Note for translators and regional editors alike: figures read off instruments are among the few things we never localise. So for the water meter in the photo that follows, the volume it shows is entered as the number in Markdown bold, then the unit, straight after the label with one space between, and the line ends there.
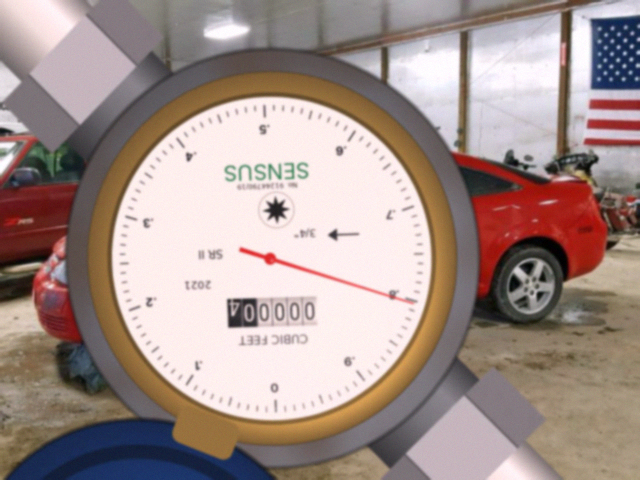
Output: **3.80** ft³
